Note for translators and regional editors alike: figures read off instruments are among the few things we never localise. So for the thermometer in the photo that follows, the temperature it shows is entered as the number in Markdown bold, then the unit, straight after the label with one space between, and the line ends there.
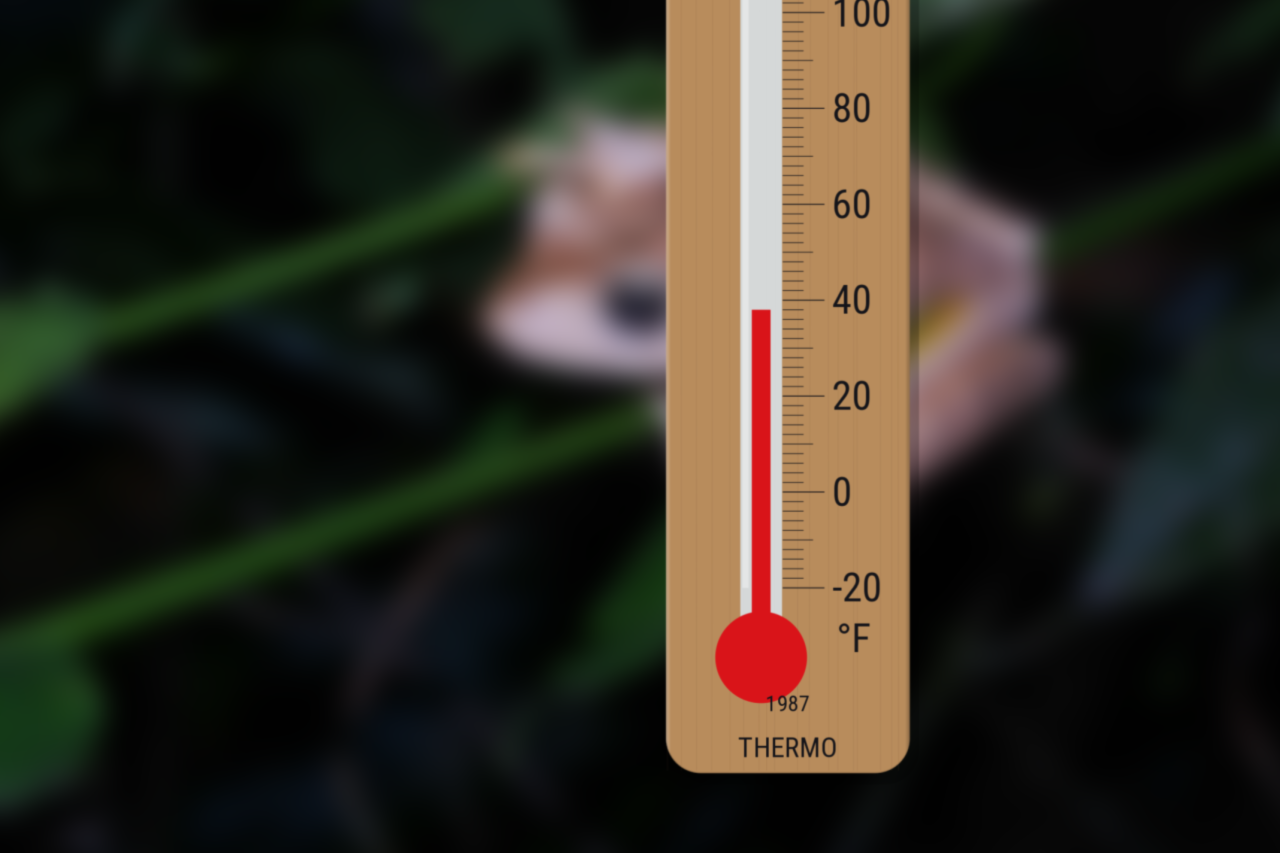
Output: **38** °F
